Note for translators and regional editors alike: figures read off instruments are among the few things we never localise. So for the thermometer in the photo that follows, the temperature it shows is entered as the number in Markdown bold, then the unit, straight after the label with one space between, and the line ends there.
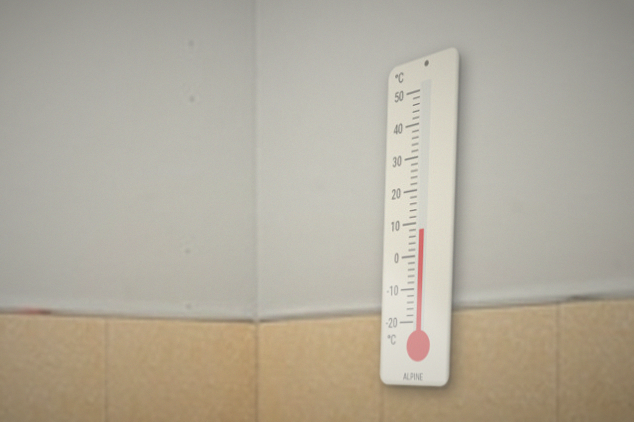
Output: **8** °C
